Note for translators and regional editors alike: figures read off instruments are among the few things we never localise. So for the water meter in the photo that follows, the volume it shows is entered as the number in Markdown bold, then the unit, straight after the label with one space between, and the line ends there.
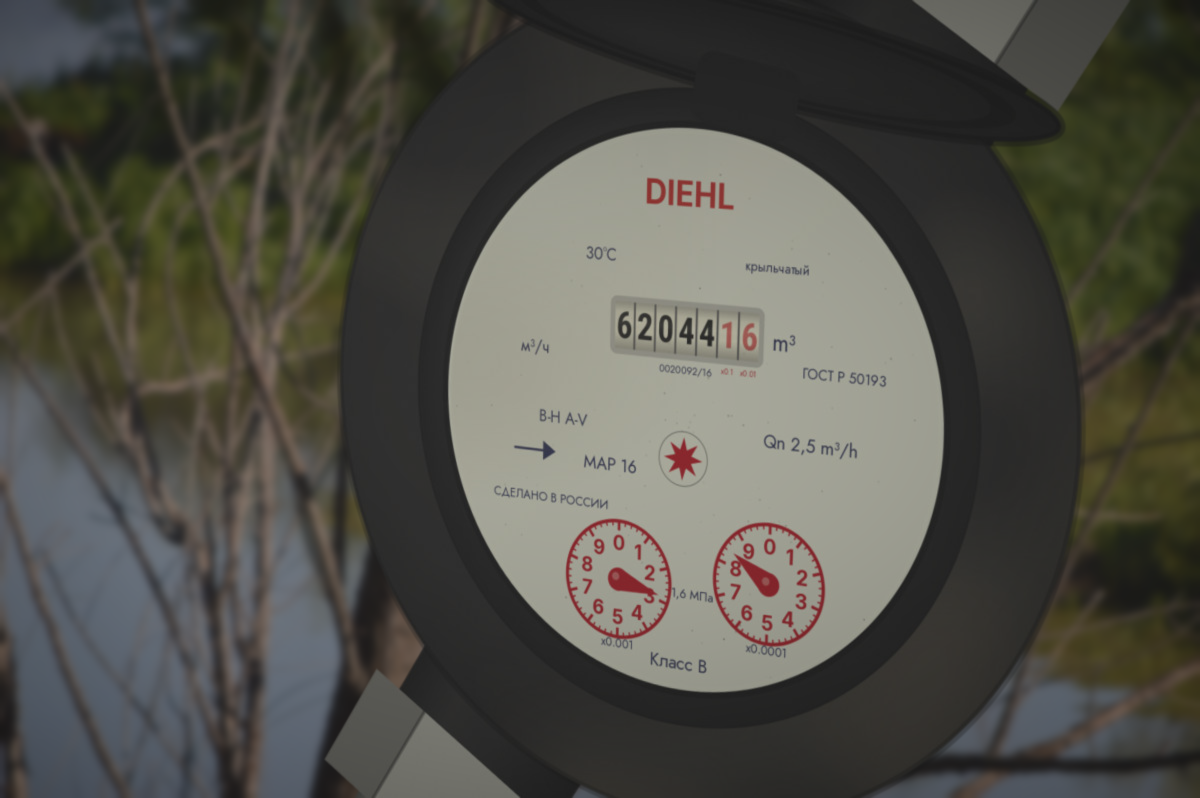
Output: **62044.1628** m³
